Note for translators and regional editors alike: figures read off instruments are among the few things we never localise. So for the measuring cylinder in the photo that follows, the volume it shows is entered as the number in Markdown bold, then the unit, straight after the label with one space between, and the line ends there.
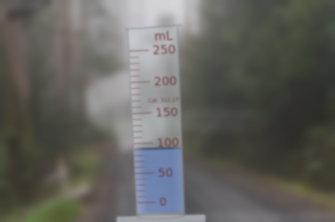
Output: **90** mL
